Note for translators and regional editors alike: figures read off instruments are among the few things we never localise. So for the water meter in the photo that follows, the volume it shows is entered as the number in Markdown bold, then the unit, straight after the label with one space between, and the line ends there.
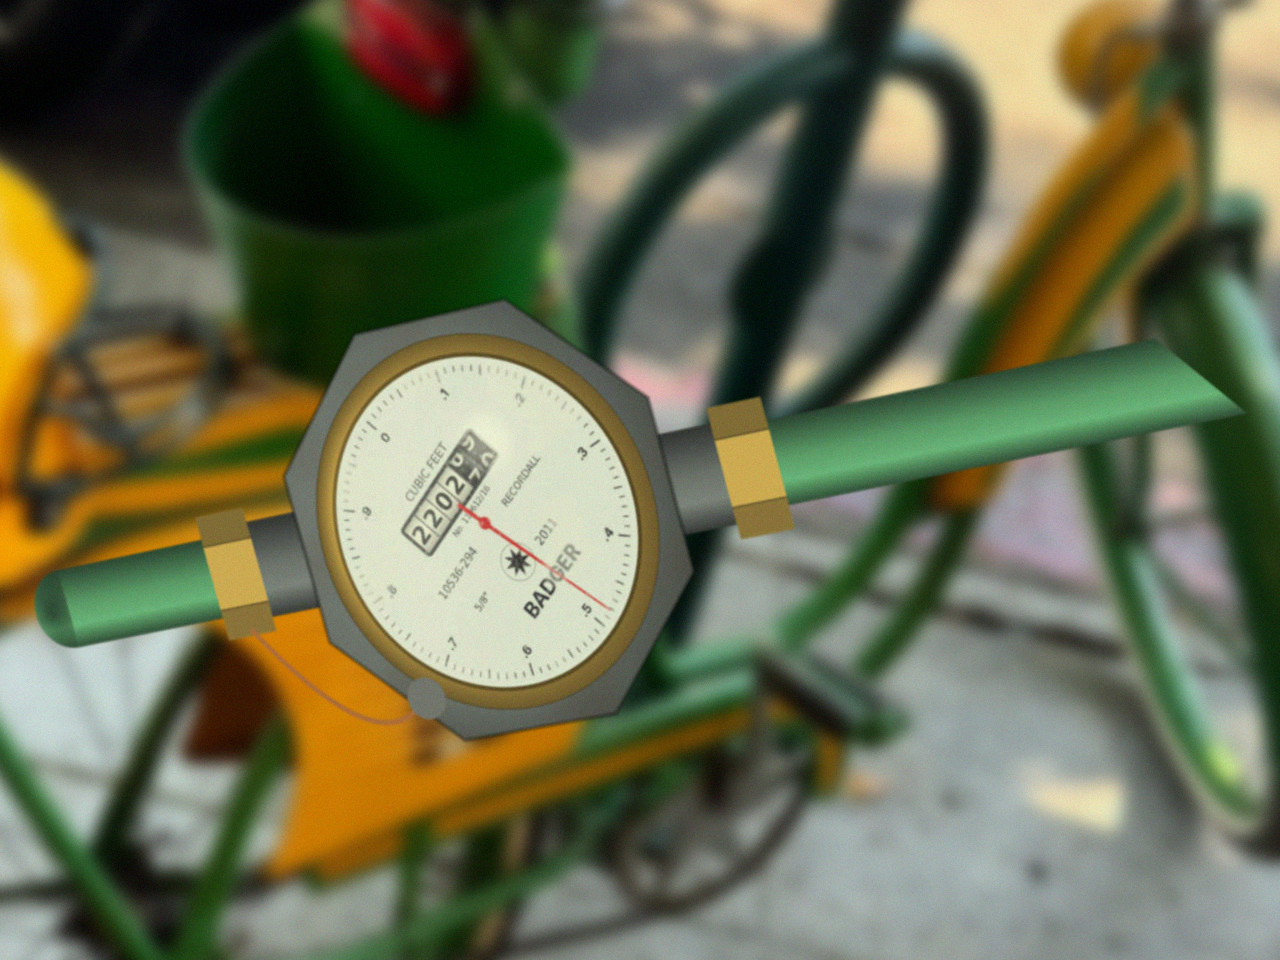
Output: **220269.48** ft³
